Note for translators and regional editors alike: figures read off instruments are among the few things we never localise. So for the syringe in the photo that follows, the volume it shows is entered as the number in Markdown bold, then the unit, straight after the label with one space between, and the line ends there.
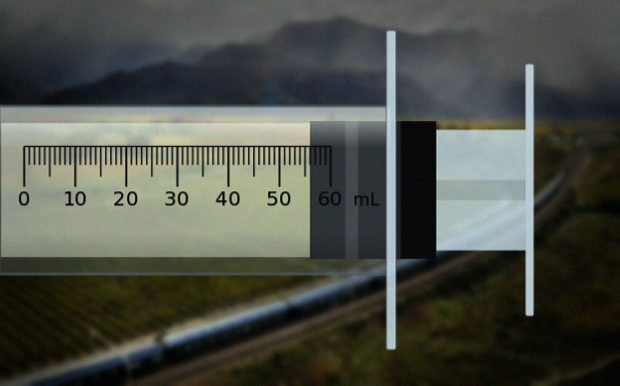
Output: **56** mL
